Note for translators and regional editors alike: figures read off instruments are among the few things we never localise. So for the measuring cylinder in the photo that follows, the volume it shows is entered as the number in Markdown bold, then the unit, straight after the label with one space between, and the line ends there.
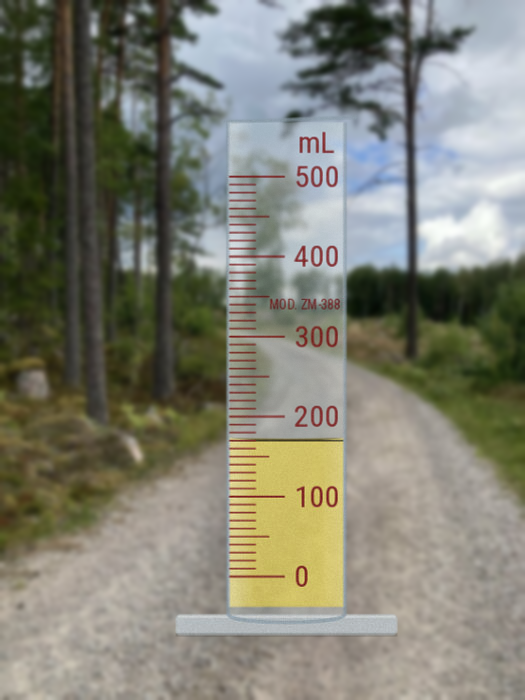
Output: **170** mL
